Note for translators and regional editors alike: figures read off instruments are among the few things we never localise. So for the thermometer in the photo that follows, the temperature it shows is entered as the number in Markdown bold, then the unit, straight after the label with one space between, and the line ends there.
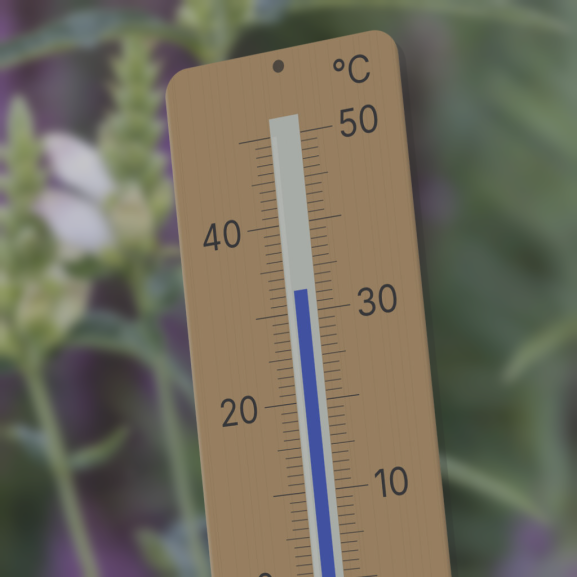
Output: **32.5** °C
